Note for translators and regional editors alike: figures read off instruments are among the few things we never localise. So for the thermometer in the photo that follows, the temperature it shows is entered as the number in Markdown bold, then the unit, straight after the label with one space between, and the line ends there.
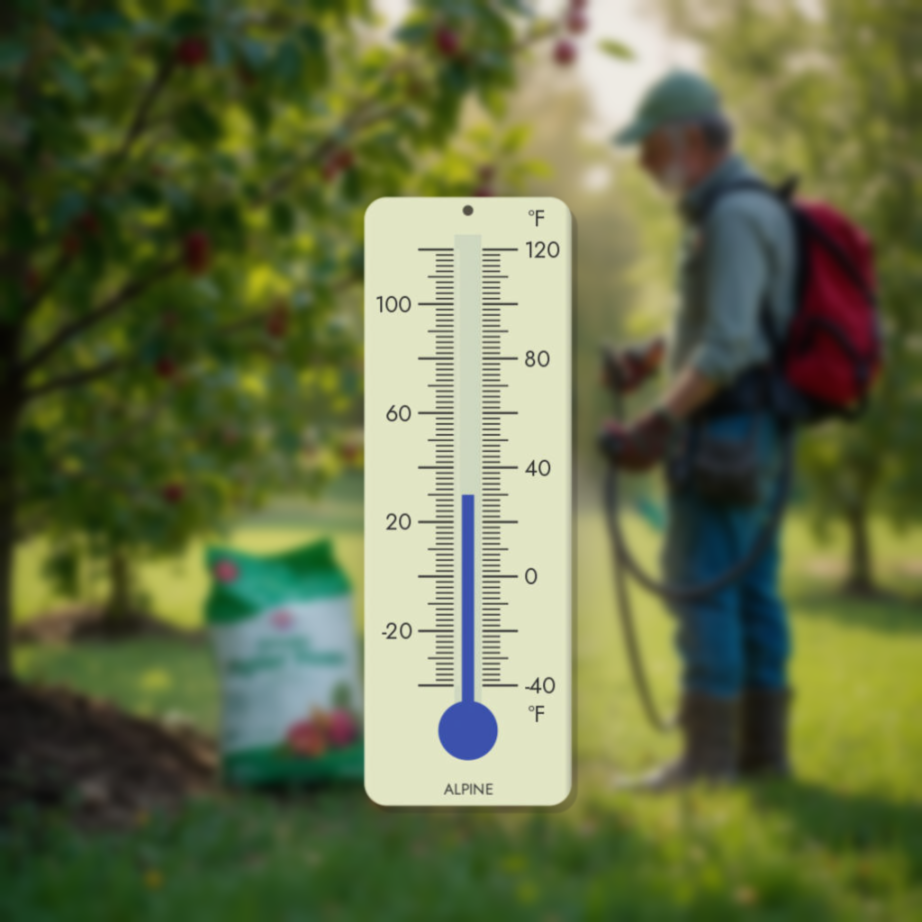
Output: **30** °F
